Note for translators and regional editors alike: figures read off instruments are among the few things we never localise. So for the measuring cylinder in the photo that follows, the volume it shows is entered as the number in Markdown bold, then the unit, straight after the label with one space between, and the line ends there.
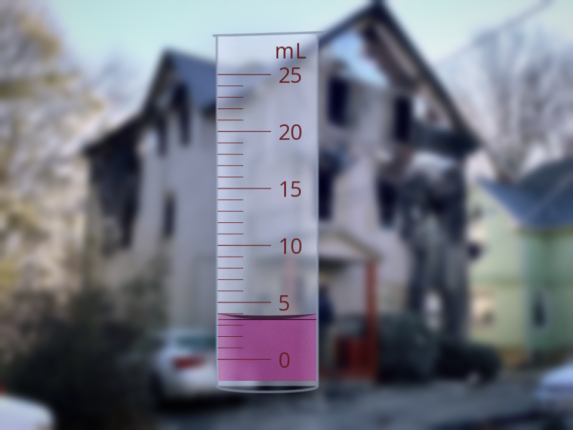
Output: **3.5** mL
